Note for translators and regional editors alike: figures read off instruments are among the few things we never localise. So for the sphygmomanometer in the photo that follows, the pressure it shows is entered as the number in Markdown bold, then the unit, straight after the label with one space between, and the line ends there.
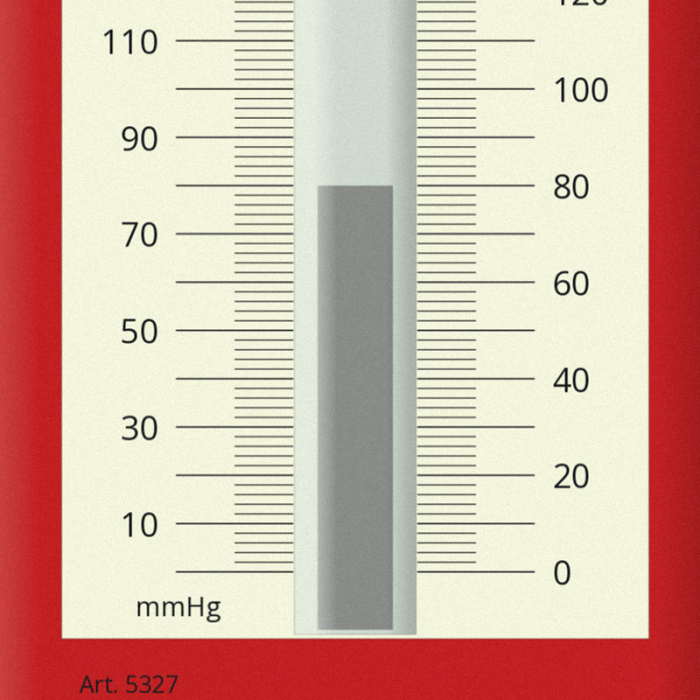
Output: **80** mmHg
